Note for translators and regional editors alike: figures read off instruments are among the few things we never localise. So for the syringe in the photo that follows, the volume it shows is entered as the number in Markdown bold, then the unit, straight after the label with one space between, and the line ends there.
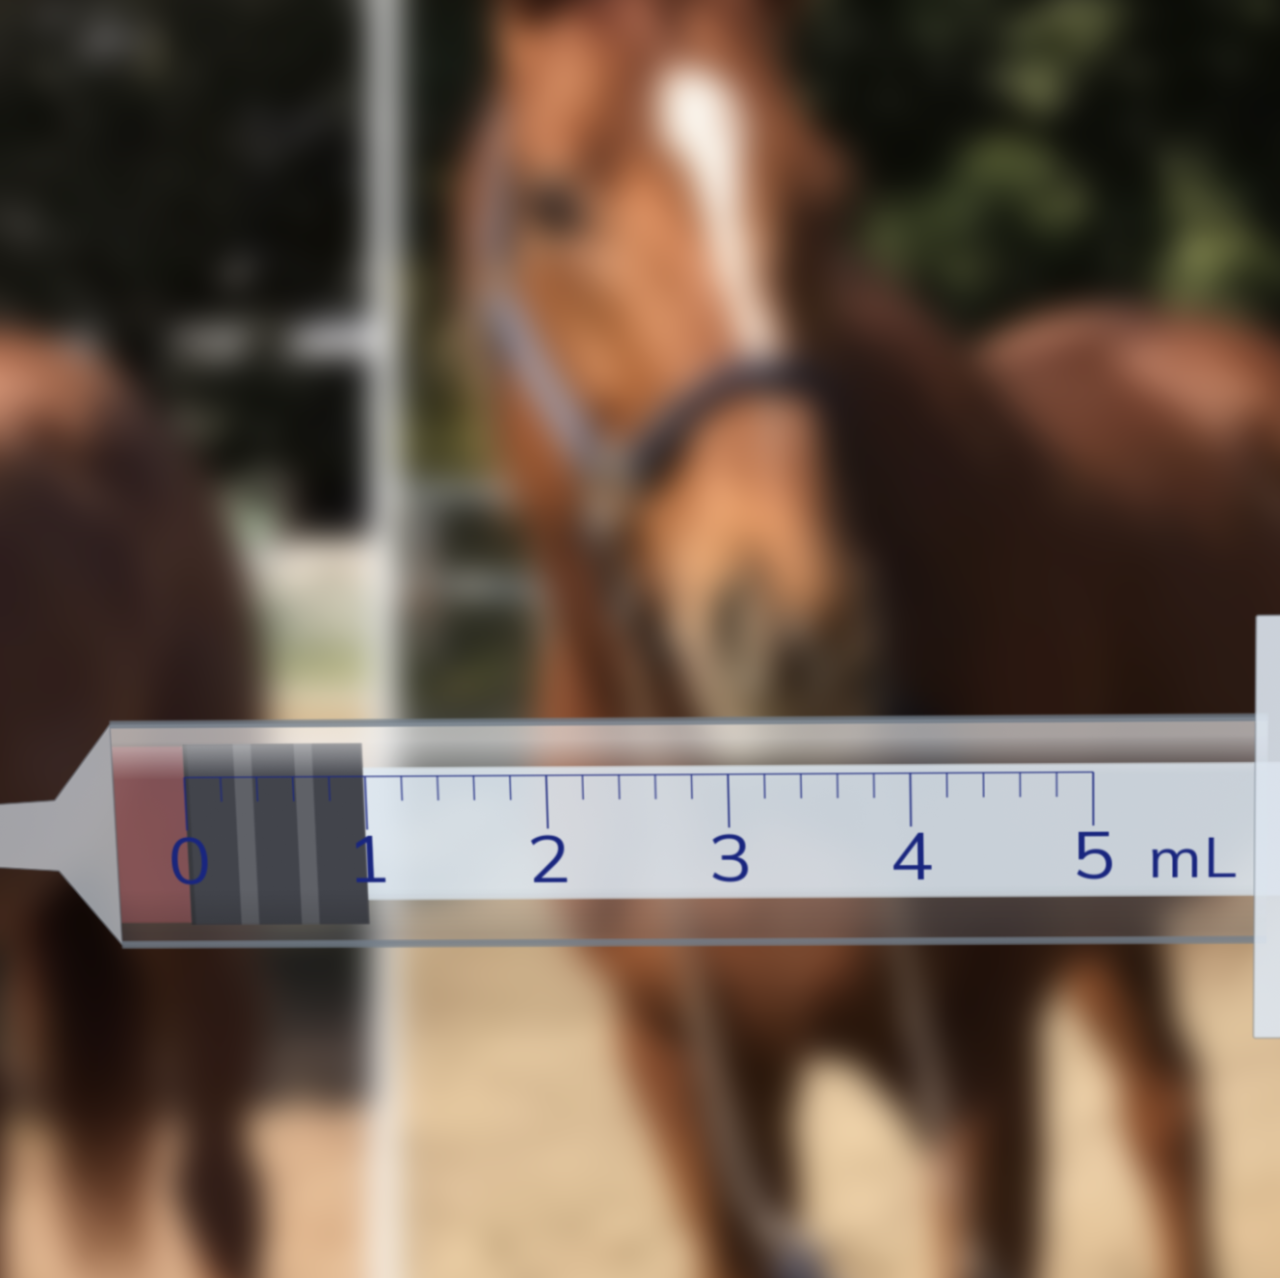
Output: **0** mL
